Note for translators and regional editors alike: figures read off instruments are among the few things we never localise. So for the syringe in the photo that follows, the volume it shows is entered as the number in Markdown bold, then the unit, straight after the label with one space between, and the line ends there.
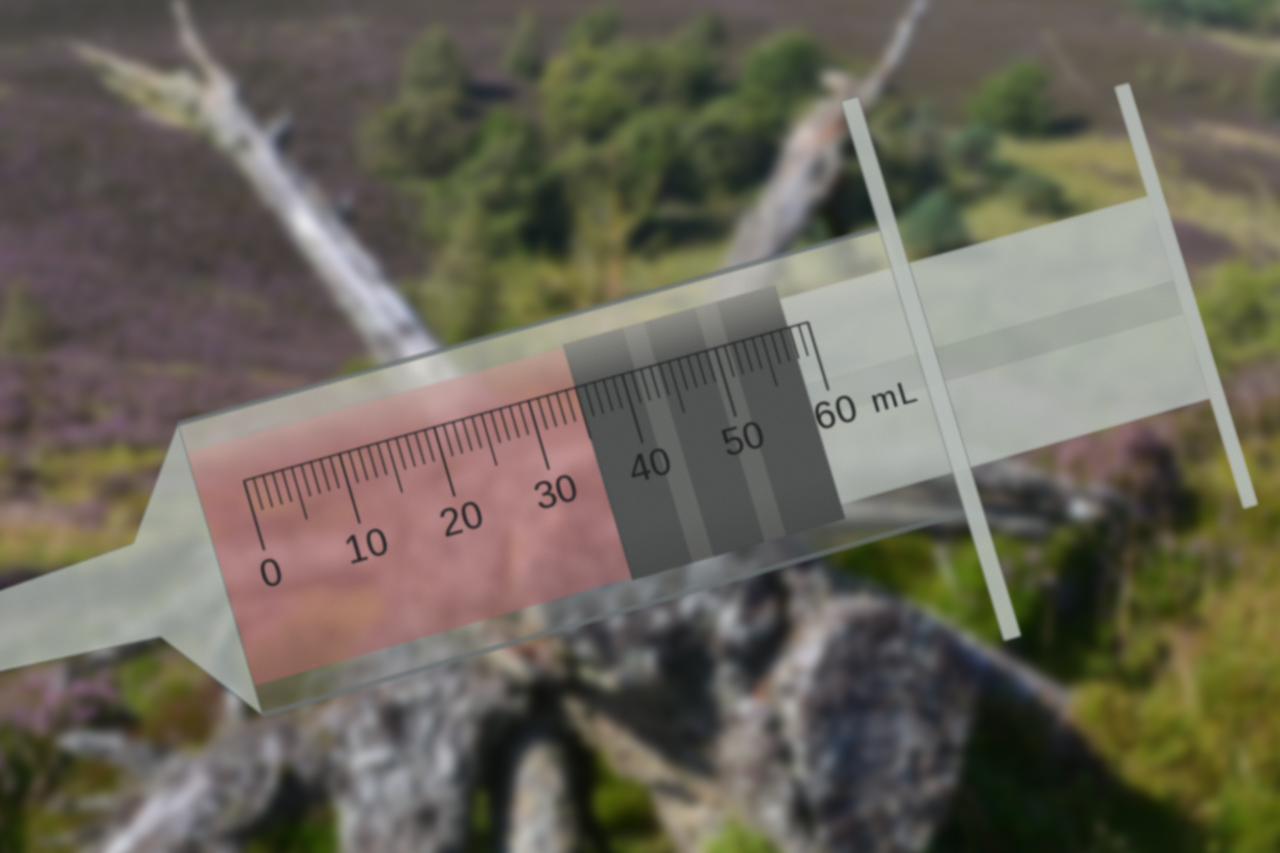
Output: **35** mL
